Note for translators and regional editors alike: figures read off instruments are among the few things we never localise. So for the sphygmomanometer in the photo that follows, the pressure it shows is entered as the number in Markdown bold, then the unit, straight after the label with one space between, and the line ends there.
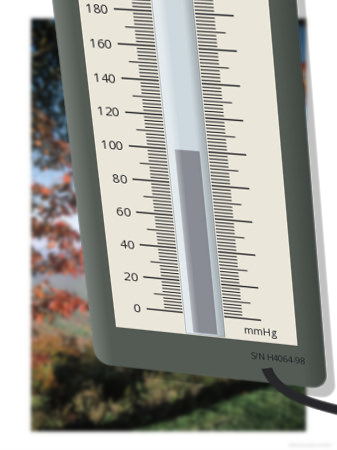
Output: **100** mmHg
